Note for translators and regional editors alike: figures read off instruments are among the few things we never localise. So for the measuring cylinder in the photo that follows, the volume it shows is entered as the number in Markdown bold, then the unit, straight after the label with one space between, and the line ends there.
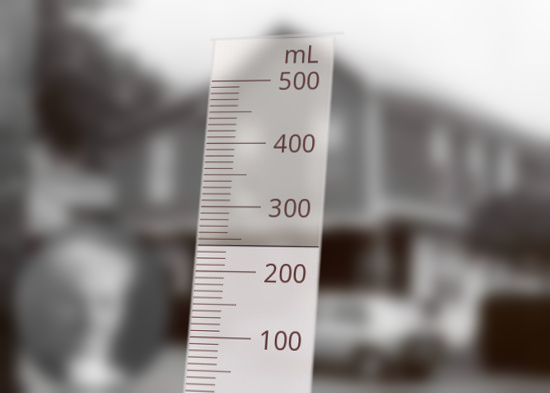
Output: **240** mL
